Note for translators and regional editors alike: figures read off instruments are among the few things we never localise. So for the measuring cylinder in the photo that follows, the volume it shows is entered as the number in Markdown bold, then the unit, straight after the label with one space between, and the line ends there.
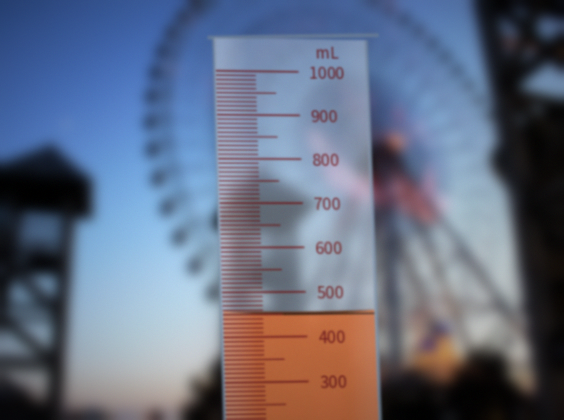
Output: **450** mL
